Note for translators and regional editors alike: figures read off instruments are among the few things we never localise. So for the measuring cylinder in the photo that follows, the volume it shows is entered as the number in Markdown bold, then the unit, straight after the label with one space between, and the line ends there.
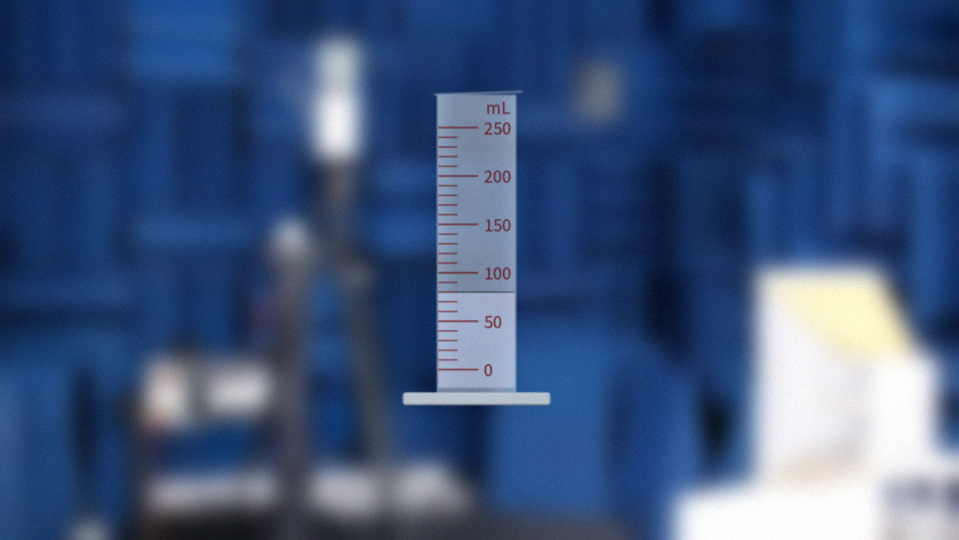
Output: **80** mL
